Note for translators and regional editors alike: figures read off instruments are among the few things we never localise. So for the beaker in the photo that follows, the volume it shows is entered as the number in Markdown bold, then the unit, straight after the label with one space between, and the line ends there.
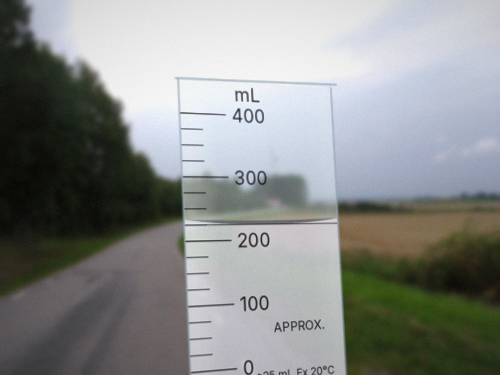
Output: **225** mL
